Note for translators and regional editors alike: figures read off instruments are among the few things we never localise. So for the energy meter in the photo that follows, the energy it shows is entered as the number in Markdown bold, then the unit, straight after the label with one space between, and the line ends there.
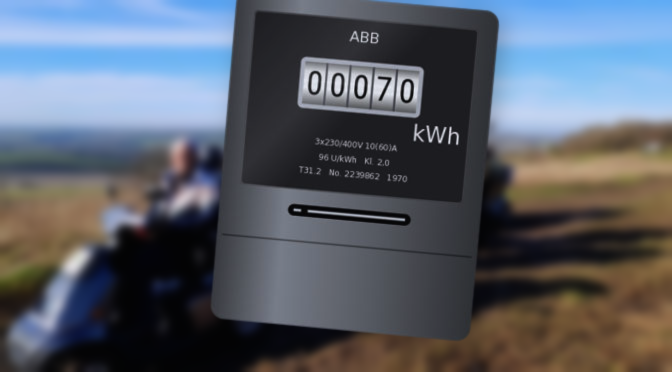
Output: **70** kWh
